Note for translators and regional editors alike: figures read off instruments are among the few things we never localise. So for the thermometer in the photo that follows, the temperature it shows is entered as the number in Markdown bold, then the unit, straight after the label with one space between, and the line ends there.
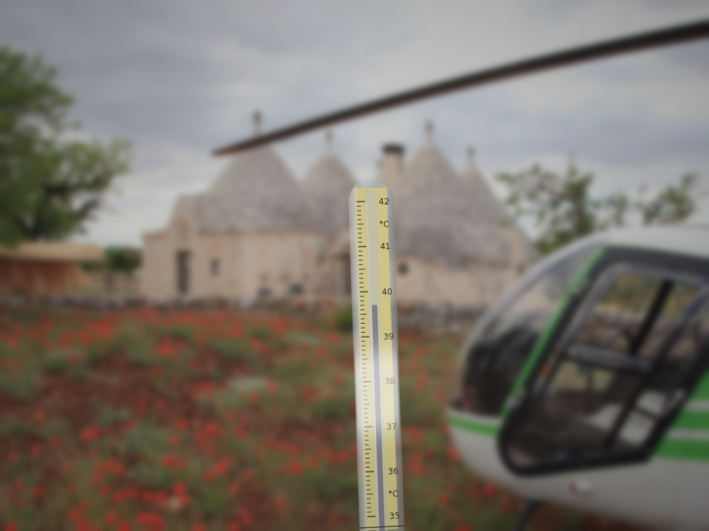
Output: **39.7** °C
